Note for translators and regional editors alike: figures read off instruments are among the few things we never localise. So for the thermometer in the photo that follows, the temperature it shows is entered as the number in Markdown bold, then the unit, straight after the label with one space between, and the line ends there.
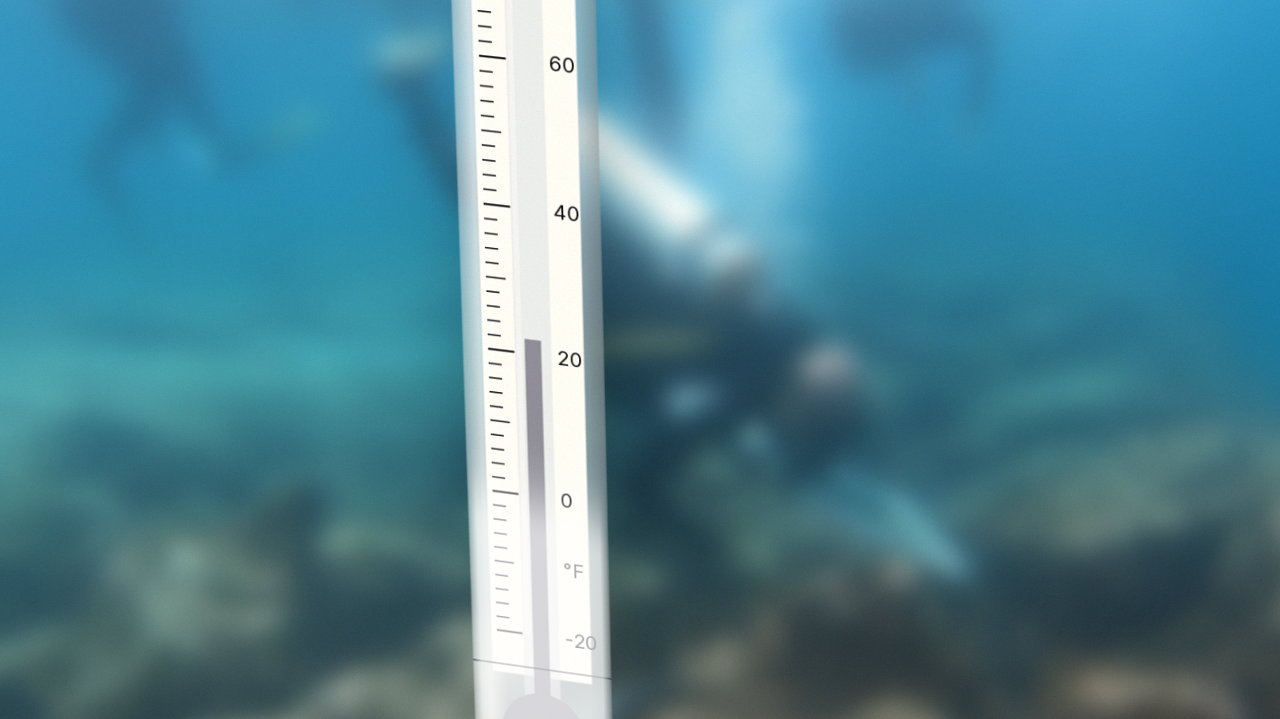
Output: **22** °F
